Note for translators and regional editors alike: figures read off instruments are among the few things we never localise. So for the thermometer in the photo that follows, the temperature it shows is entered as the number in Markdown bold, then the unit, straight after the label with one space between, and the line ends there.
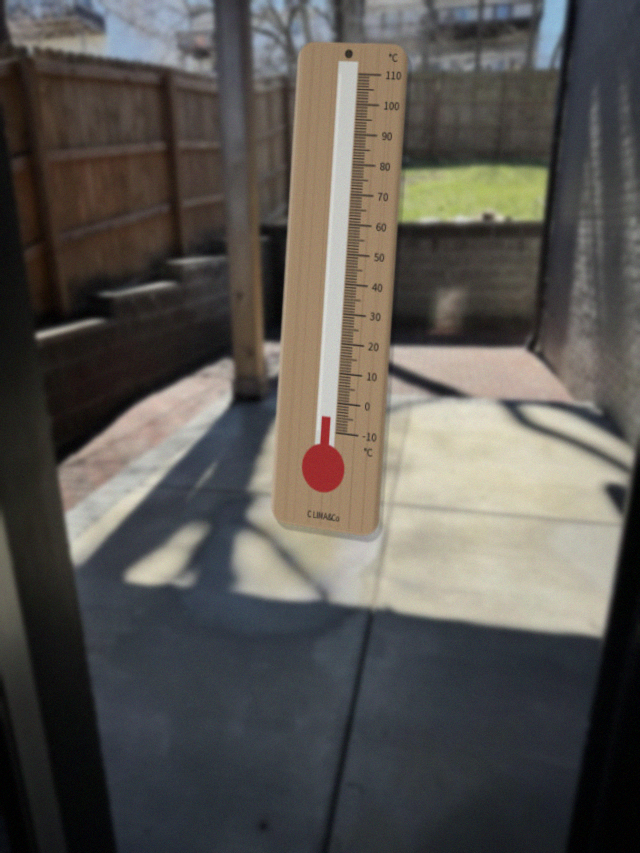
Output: **-5** °C
